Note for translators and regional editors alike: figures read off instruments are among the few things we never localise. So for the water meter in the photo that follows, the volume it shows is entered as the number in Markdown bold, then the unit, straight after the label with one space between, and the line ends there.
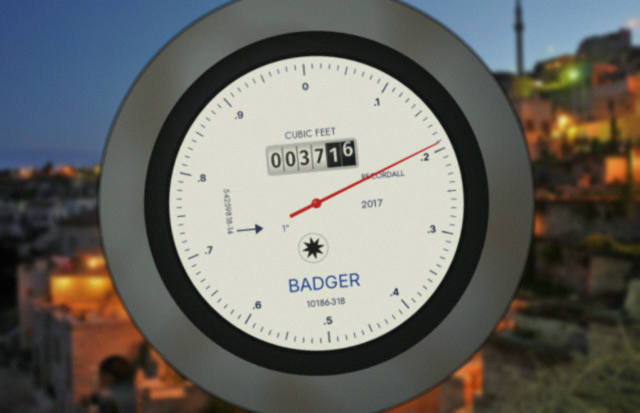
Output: **3716.19** ft³
